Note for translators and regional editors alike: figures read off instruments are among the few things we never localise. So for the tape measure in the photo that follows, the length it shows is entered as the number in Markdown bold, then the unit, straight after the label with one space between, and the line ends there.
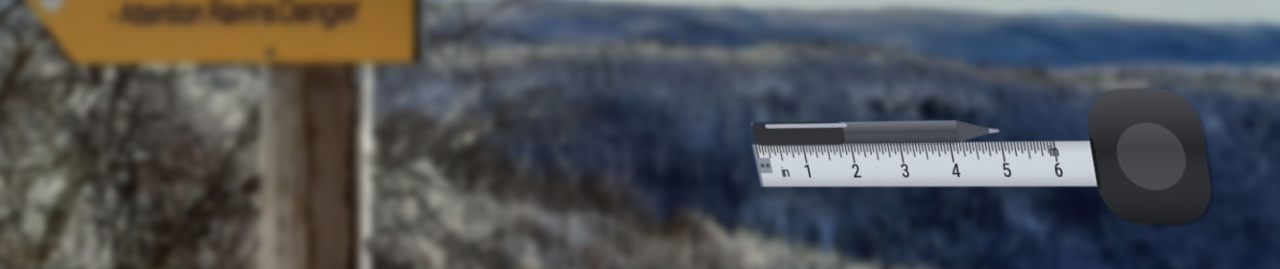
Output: **5** in
